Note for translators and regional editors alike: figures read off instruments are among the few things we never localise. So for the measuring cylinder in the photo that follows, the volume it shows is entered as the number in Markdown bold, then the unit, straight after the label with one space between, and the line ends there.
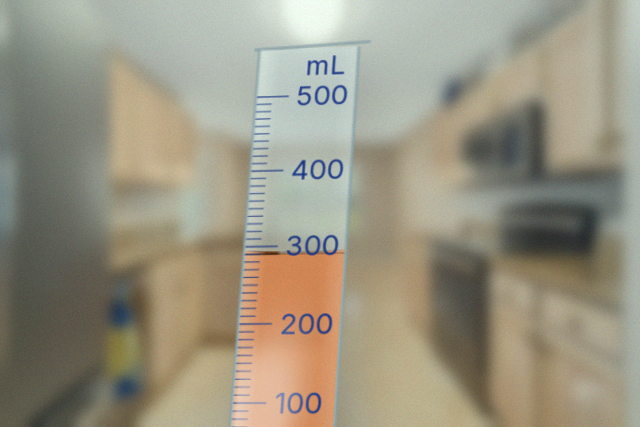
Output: **290** mL
